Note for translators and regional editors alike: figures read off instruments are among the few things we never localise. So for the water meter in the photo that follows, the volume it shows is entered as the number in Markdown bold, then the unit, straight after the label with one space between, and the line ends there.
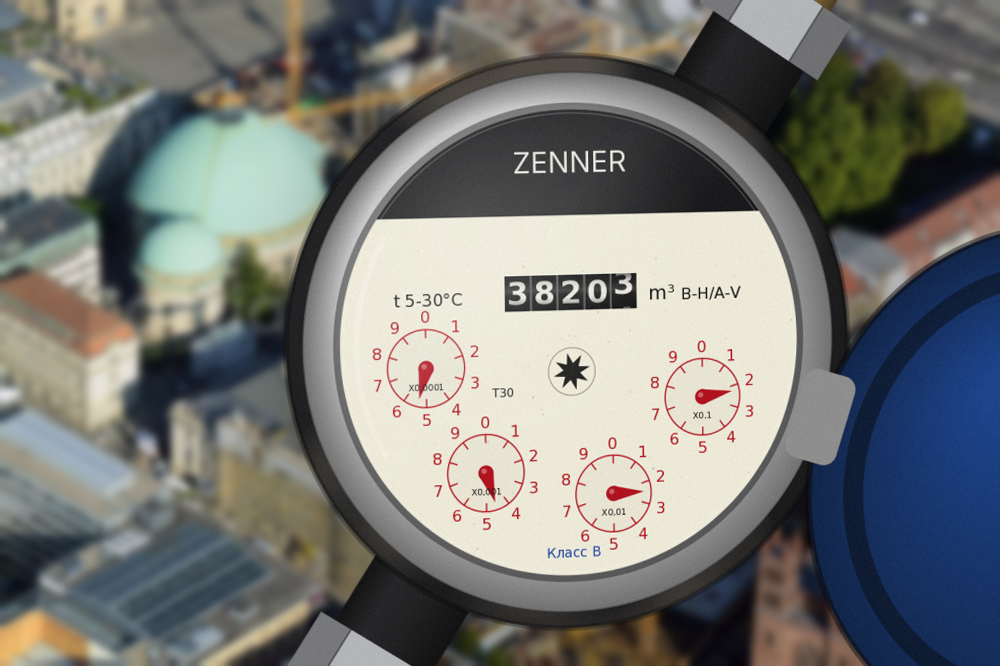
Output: **38203.2245** m³
